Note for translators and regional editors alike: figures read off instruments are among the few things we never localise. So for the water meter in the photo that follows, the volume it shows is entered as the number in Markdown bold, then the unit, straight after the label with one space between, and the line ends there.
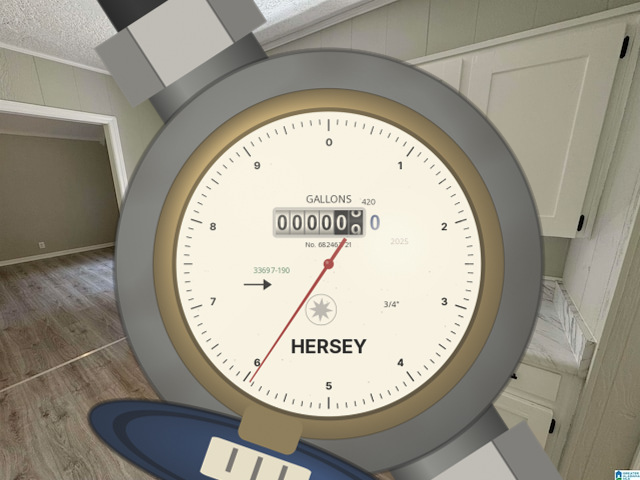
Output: **85.9** gal
